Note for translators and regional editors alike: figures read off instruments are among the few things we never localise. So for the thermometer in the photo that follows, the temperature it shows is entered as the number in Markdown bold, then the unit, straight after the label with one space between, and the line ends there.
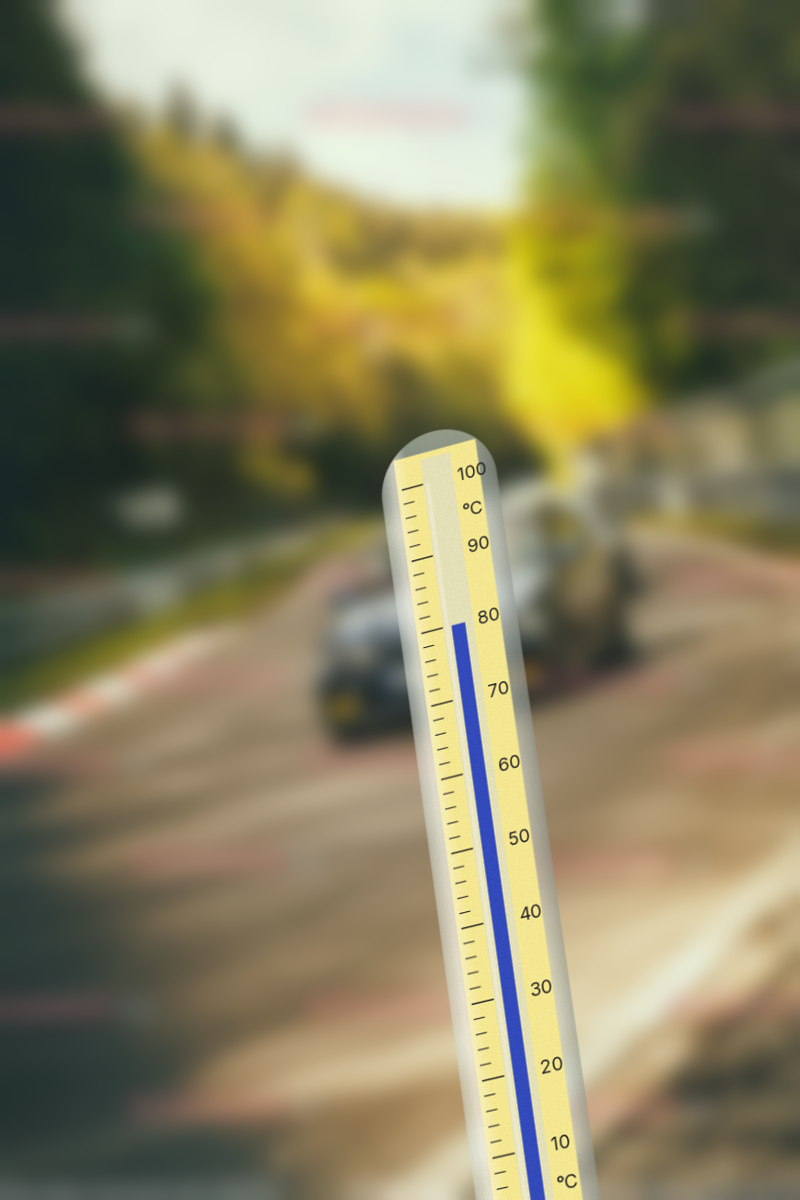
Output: **80** °C
